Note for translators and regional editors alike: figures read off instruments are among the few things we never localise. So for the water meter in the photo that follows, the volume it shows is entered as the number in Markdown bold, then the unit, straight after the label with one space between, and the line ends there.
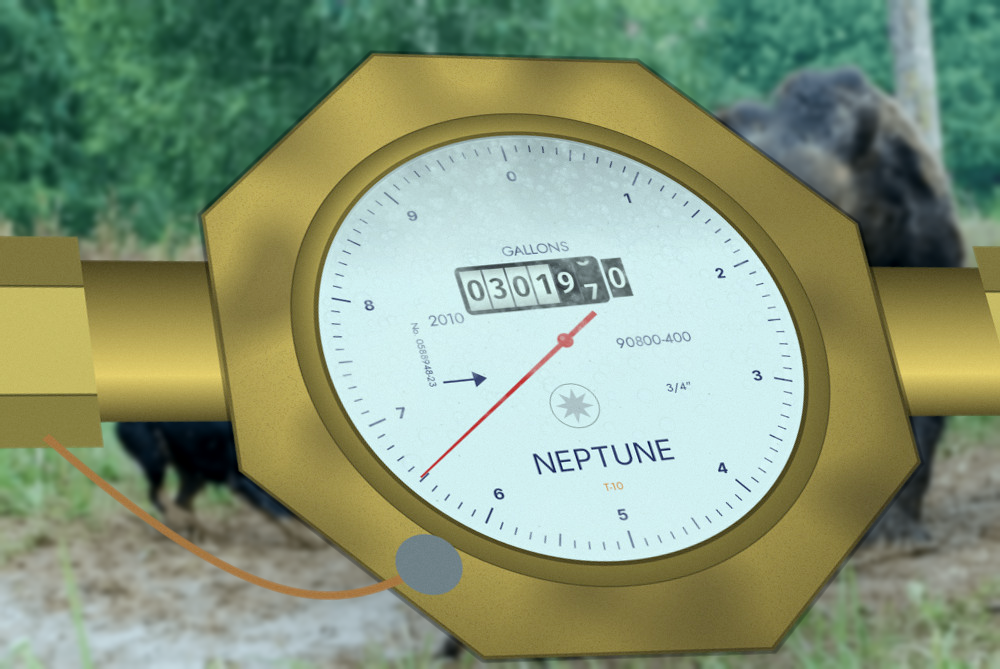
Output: **301966.5** gal
